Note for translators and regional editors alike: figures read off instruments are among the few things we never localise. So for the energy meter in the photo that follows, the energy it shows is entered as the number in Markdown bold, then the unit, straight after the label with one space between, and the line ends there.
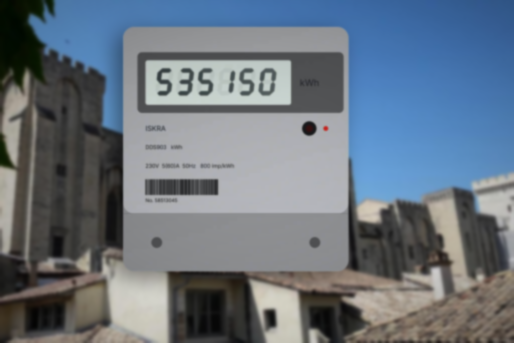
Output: **535150** kWh
